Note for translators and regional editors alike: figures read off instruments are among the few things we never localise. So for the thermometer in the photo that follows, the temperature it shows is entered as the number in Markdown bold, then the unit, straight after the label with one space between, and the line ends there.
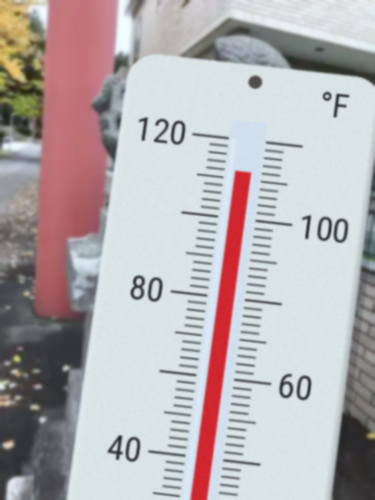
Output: **112** °F
